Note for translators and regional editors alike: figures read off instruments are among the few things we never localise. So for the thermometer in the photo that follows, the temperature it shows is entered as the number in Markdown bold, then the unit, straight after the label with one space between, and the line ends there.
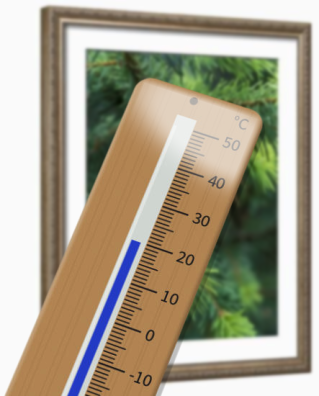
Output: **20** °C
